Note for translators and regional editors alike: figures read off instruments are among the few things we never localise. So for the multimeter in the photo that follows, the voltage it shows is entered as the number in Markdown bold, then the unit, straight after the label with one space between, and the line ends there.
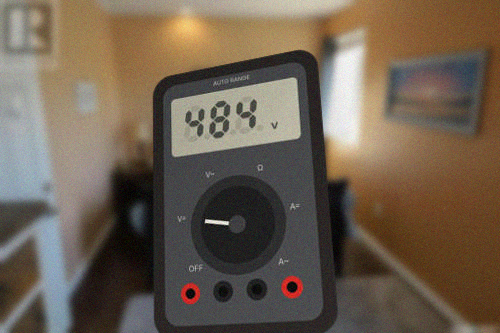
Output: **484** V
